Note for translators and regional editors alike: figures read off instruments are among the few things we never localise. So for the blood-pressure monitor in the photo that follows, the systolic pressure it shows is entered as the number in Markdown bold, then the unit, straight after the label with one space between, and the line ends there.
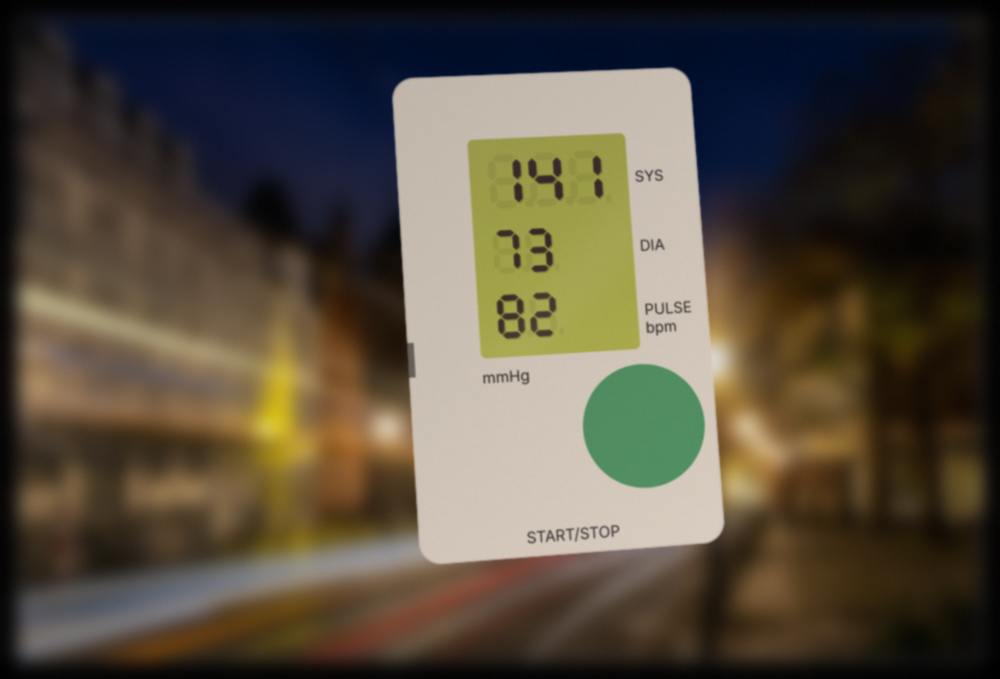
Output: **141** mmHg
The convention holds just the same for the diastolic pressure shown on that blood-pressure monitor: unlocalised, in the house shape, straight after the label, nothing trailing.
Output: **73** mmHg
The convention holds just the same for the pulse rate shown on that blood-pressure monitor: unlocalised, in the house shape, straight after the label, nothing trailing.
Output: **82** bpm
